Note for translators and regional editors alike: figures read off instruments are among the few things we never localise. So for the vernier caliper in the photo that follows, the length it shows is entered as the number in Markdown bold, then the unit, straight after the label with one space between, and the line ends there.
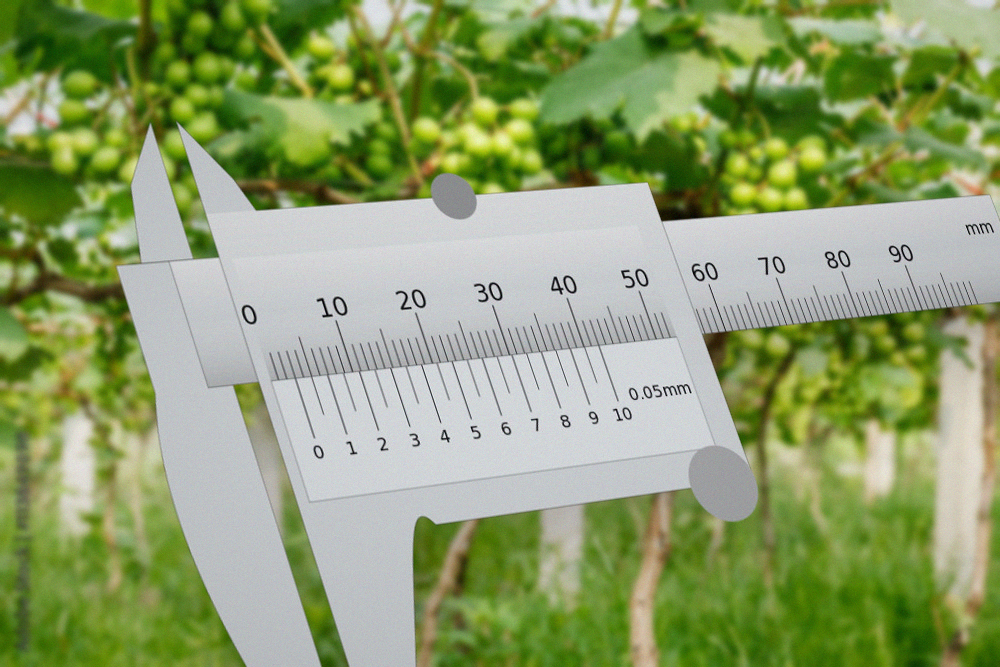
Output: **3.0** mm
